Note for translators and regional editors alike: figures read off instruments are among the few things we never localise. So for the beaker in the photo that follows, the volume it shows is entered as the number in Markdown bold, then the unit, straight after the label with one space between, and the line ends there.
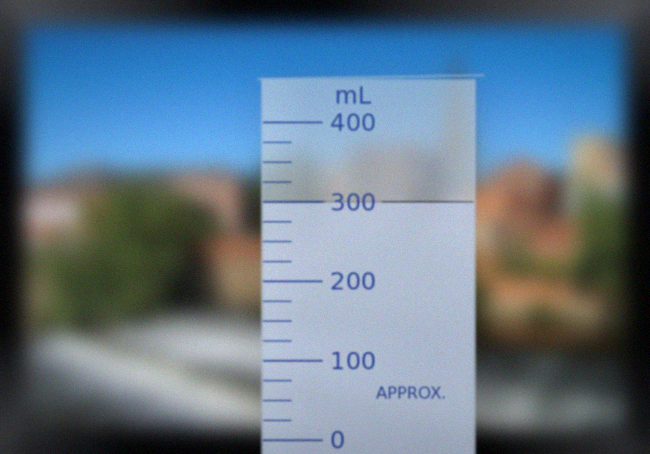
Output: **300** mL
